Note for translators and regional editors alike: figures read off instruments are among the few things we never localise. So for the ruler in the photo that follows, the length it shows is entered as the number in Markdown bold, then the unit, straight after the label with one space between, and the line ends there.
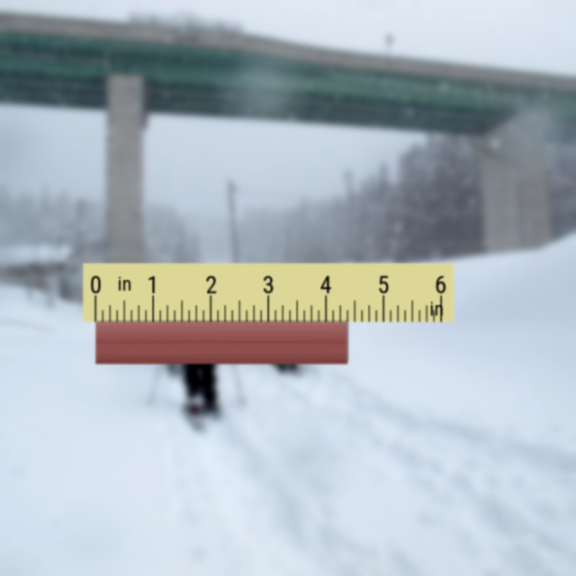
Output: **4.375** in
